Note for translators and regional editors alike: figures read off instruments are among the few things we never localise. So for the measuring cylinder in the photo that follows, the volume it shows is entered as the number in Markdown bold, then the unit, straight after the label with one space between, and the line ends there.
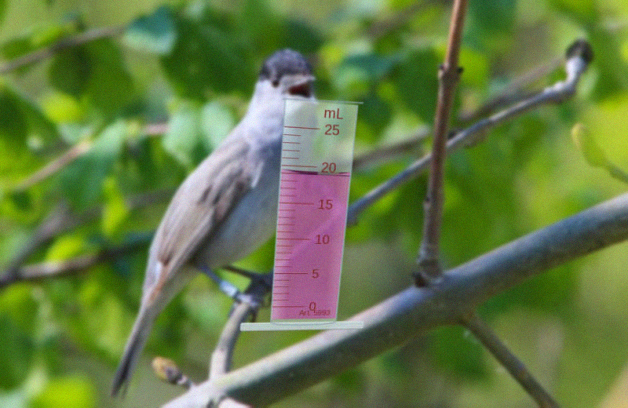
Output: **19** mL
